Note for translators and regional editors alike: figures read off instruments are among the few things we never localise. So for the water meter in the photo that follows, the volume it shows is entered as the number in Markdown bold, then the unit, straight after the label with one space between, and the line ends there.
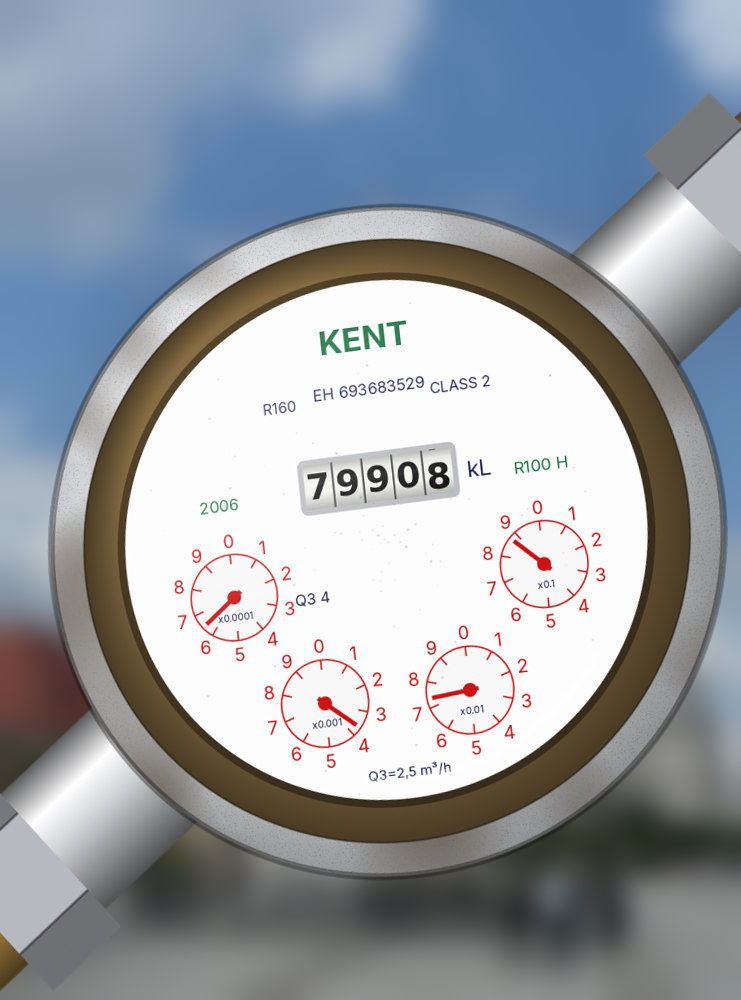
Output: **79907.8736** kL
